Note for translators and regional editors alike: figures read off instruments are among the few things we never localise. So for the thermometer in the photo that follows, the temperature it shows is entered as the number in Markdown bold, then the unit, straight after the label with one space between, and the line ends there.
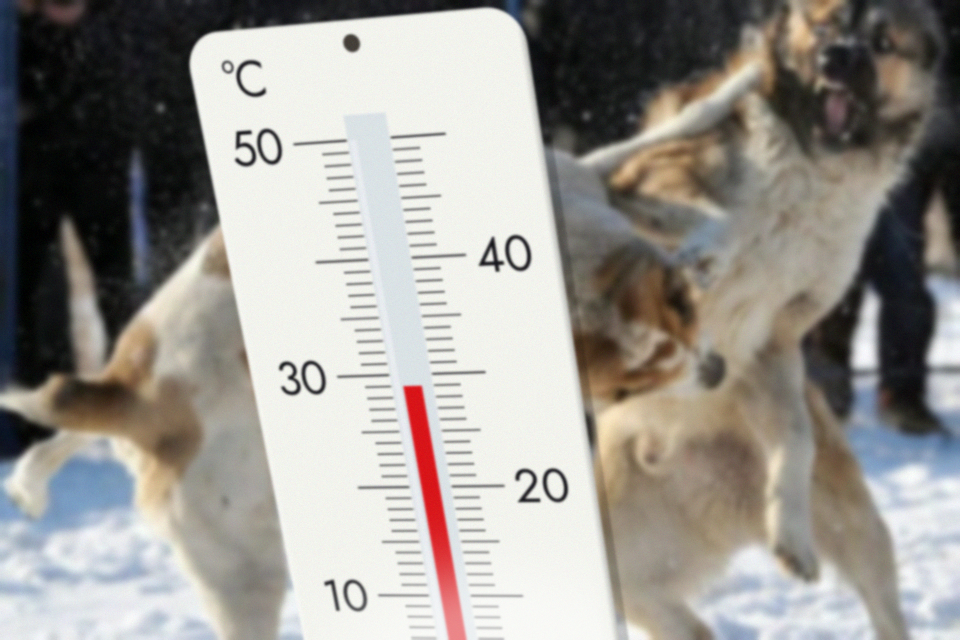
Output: **29** °C
